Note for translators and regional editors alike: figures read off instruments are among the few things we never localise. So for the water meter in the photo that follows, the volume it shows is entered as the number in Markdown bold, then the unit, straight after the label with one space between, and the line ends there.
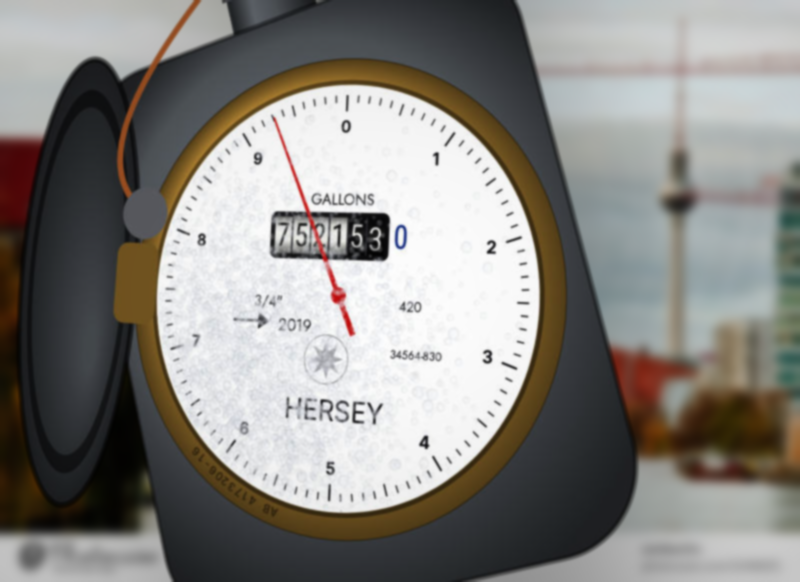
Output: **7521529.3** gal
